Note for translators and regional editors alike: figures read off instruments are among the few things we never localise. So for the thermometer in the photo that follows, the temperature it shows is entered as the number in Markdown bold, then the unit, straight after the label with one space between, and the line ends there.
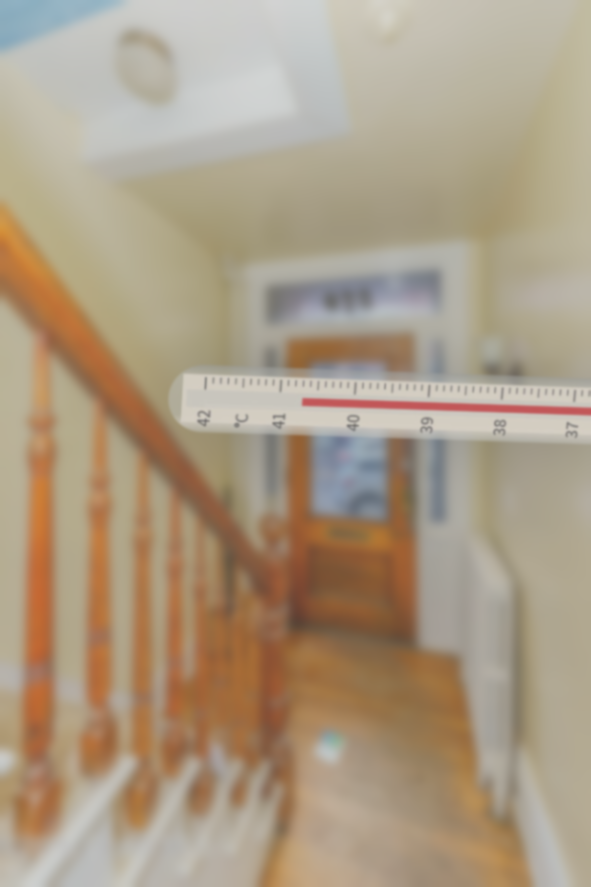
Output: **40.7** °C
